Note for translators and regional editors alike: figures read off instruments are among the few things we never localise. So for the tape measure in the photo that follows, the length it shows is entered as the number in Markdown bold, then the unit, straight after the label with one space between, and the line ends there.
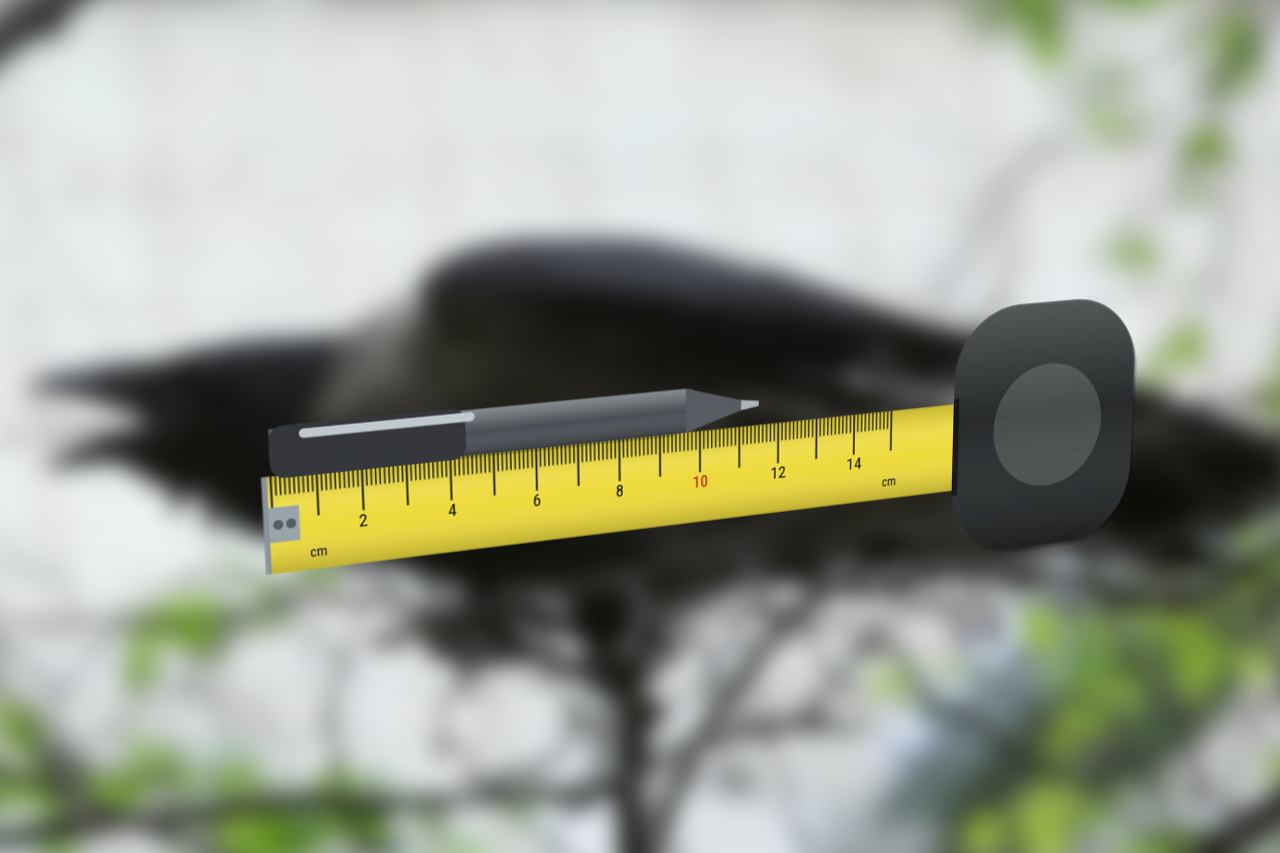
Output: **11.5** cm
